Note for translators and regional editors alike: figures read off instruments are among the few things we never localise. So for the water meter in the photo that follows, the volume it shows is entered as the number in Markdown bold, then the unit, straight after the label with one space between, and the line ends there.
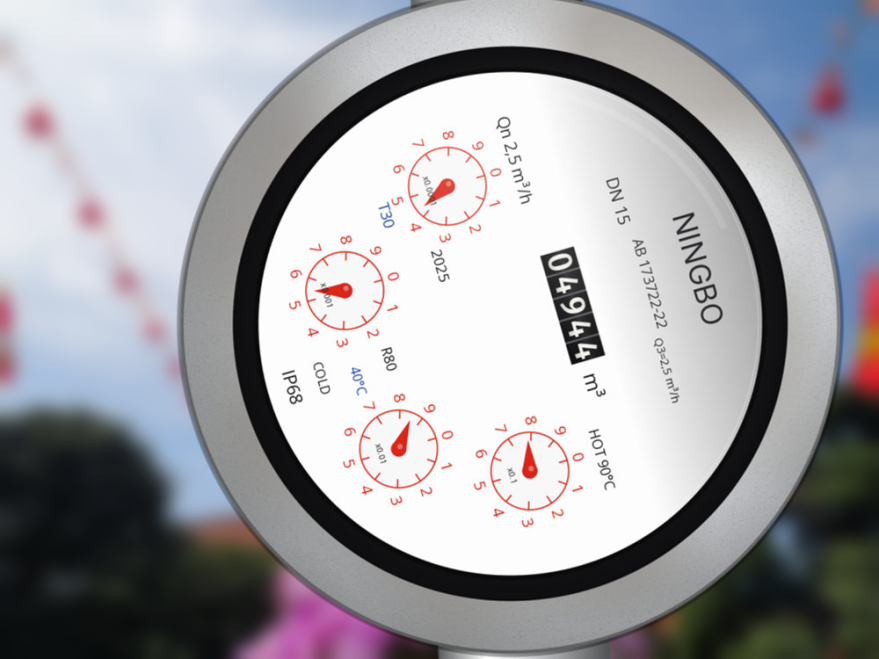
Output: **4944.7854** m³
